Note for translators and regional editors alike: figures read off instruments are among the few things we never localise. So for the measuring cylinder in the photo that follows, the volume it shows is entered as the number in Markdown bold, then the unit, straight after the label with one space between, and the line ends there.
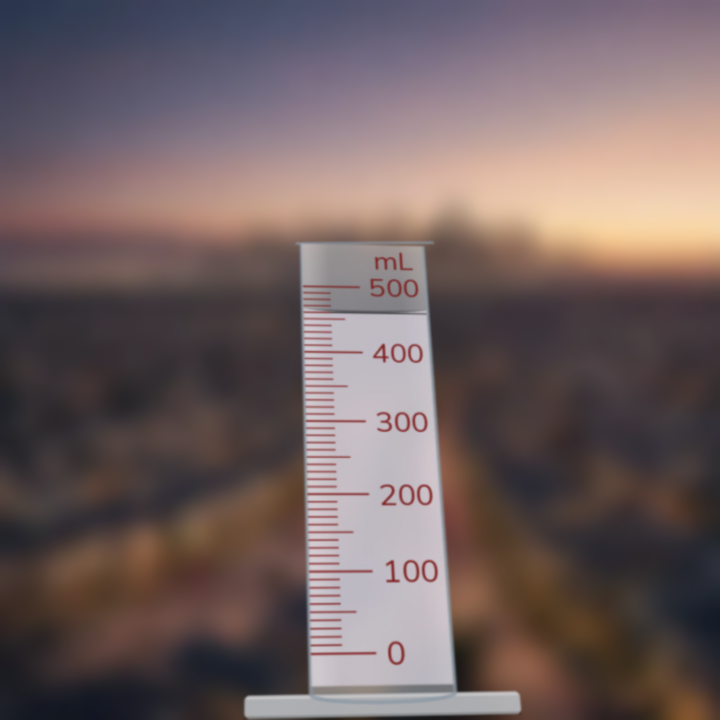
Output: **460** mL
